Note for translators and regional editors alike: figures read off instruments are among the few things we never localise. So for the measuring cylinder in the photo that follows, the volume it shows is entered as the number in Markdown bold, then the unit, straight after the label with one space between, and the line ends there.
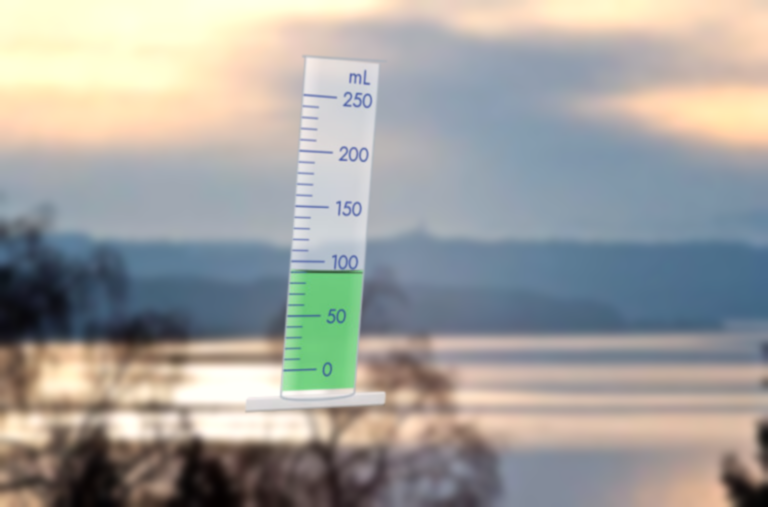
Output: **90** mL
